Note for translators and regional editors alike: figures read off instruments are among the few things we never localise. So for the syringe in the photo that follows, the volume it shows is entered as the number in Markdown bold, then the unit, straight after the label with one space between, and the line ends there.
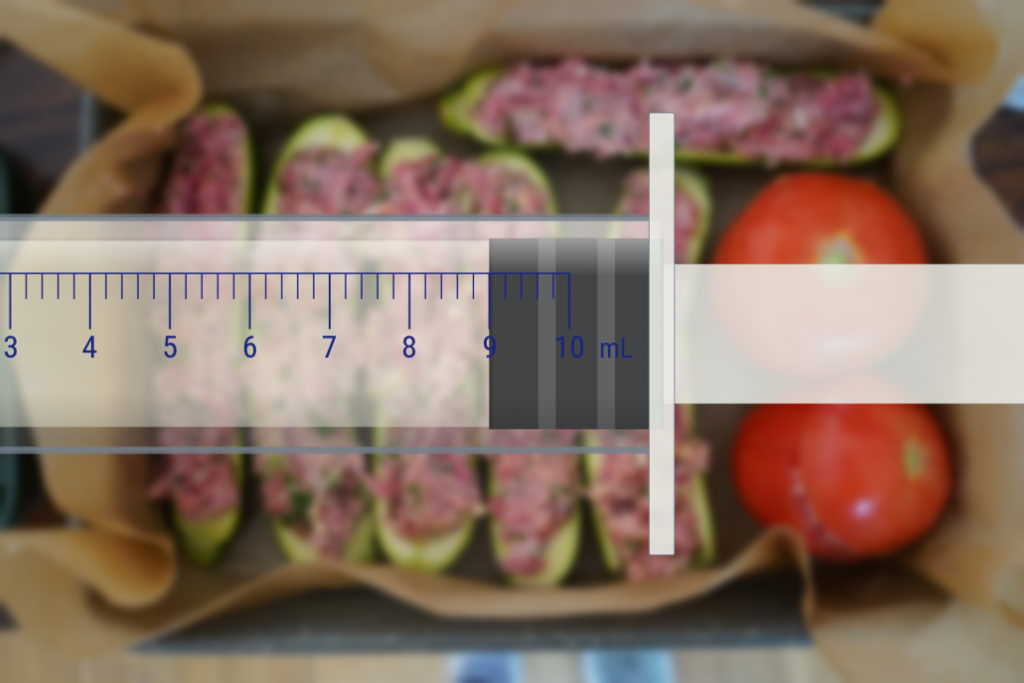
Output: **9** mL
